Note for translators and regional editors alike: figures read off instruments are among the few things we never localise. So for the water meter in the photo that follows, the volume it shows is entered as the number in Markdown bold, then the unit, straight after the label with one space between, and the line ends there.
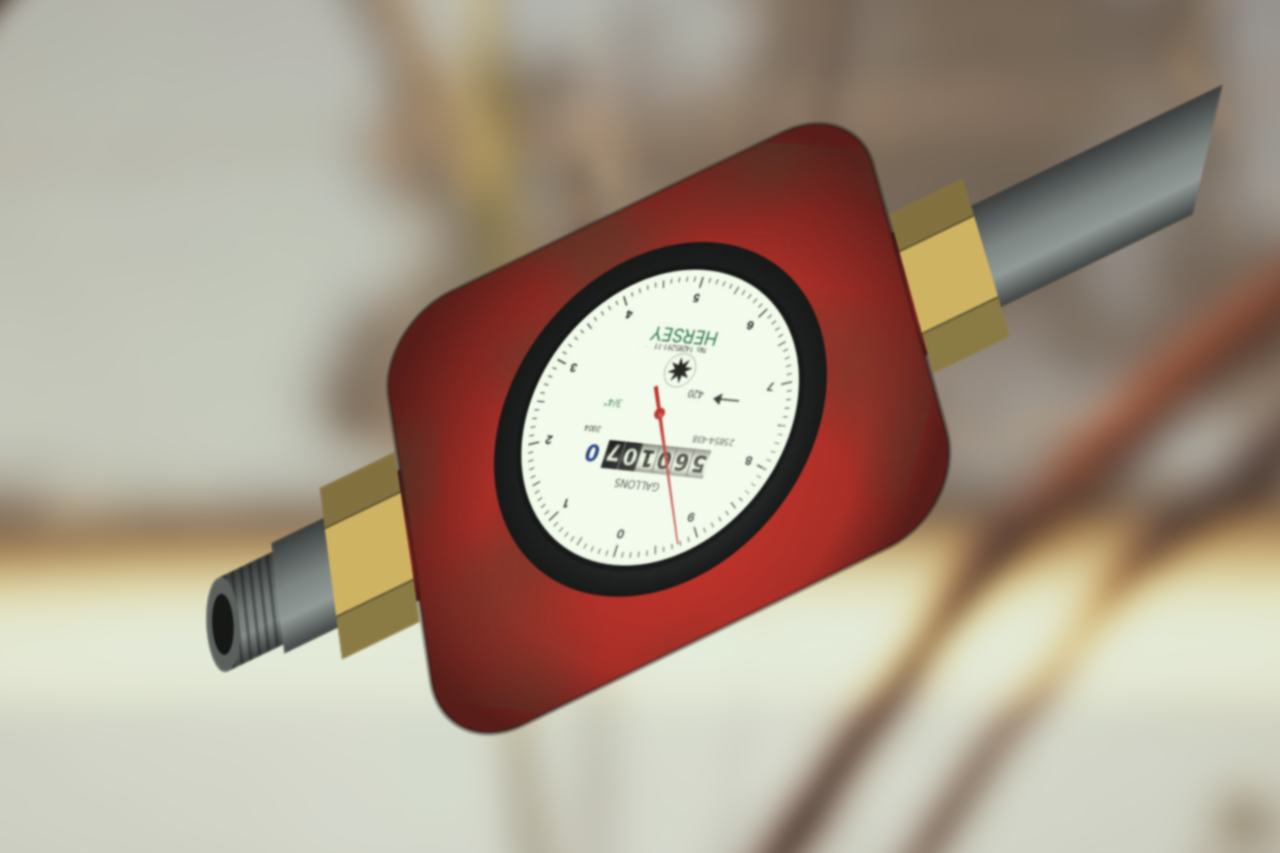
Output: **5601069.2** gal
